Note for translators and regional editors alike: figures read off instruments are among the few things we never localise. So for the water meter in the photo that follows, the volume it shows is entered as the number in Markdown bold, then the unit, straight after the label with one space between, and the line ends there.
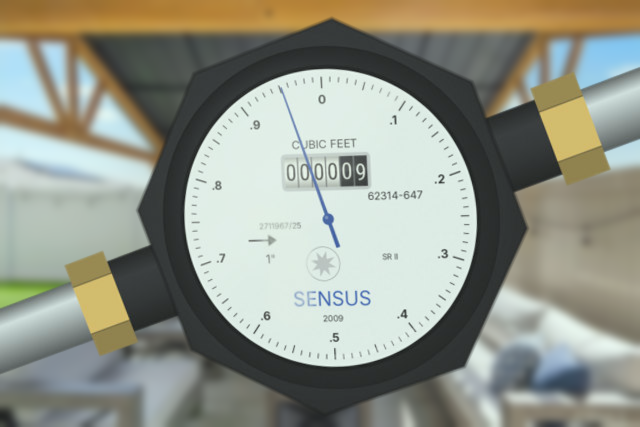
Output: **8.95** ft³
